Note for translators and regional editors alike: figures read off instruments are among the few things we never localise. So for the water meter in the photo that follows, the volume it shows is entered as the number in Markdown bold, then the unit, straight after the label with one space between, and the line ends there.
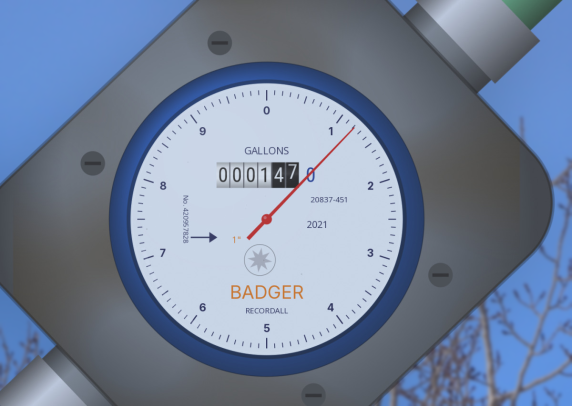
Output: **1471.2** gal
